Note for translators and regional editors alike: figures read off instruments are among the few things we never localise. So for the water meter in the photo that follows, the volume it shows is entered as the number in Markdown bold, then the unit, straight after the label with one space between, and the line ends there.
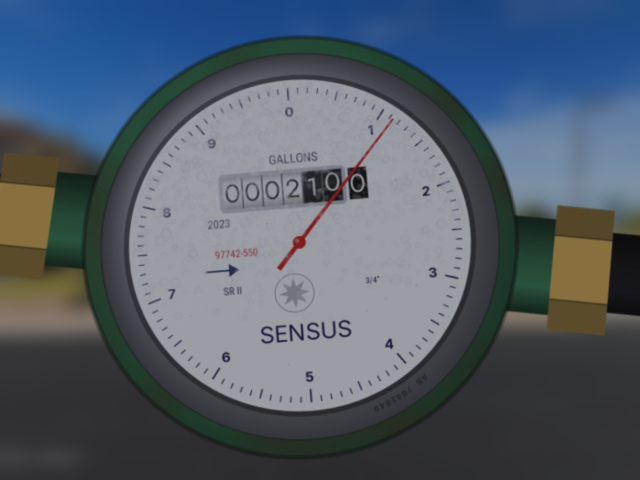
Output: **2101.1** gal
